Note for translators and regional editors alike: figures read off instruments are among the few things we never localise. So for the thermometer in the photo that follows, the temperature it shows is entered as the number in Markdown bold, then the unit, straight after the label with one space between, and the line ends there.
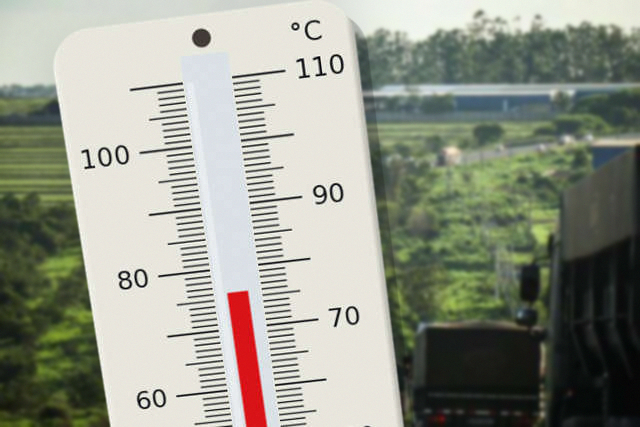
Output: **76** °C
